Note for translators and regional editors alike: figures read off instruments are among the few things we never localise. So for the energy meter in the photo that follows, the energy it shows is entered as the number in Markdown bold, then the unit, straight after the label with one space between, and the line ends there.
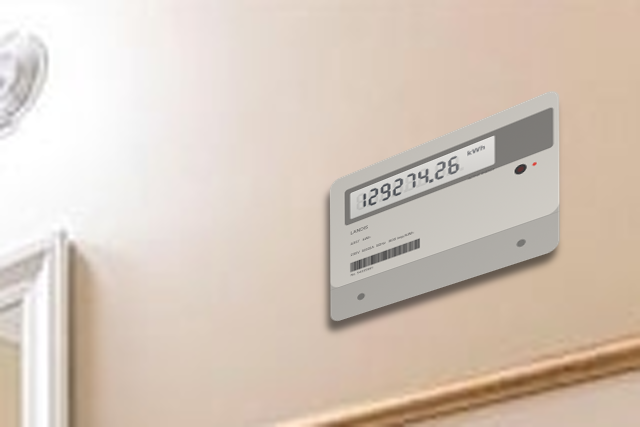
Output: **129274.26** kWh
